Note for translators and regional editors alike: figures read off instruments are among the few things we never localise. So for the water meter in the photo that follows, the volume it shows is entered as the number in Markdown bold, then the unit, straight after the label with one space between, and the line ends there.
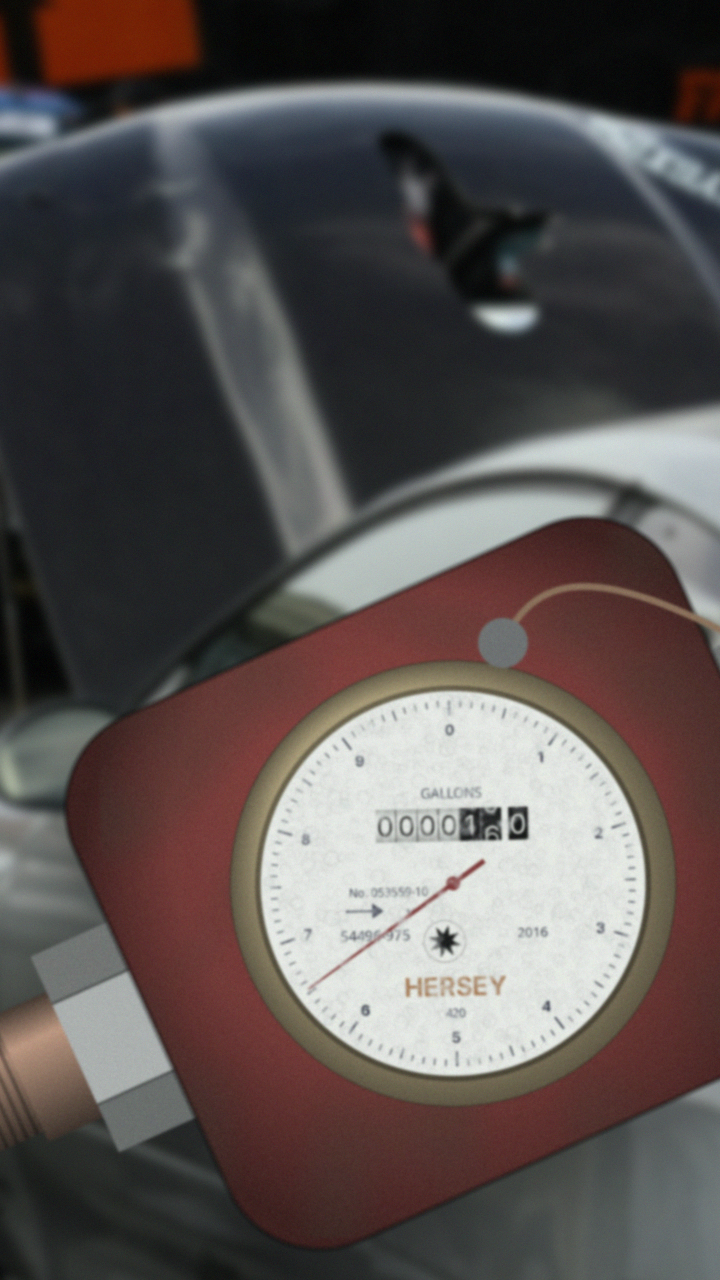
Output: **156.5** gal
